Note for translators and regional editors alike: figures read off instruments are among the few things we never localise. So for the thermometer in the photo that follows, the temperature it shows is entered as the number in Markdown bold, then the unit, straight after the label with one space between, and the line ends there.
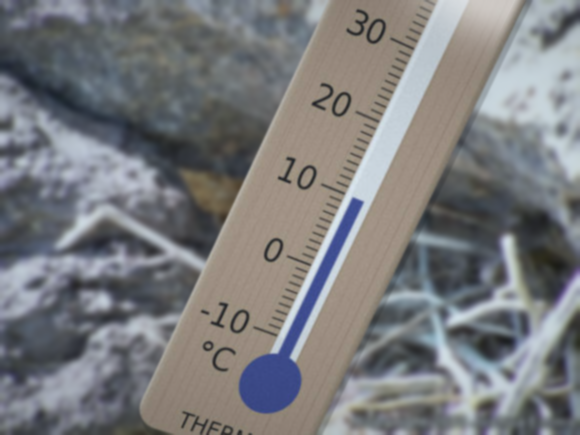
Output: **10** °C
